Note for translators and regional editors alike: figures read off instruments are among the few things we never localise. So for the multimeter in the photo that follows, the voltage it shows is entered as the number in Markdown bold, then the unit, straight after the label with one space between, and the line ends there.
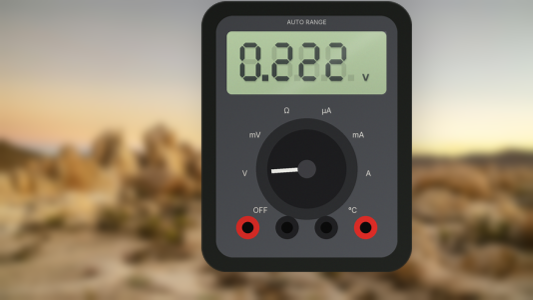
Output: **0.222** V
